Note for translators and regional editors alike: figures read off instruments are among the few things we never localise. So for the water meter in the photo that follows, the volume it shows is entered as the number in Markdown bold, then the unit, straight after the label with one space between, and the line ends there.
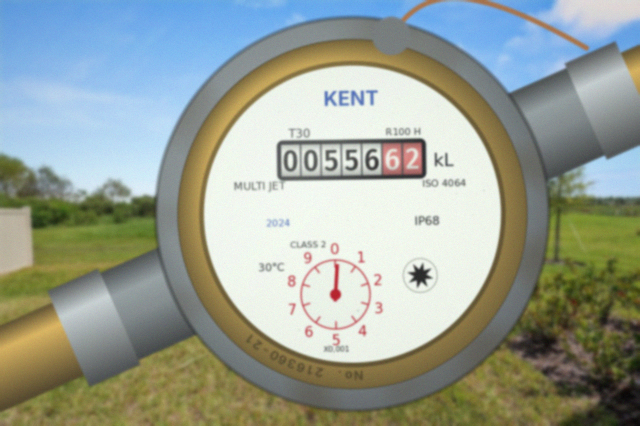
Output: **556.620** kL
